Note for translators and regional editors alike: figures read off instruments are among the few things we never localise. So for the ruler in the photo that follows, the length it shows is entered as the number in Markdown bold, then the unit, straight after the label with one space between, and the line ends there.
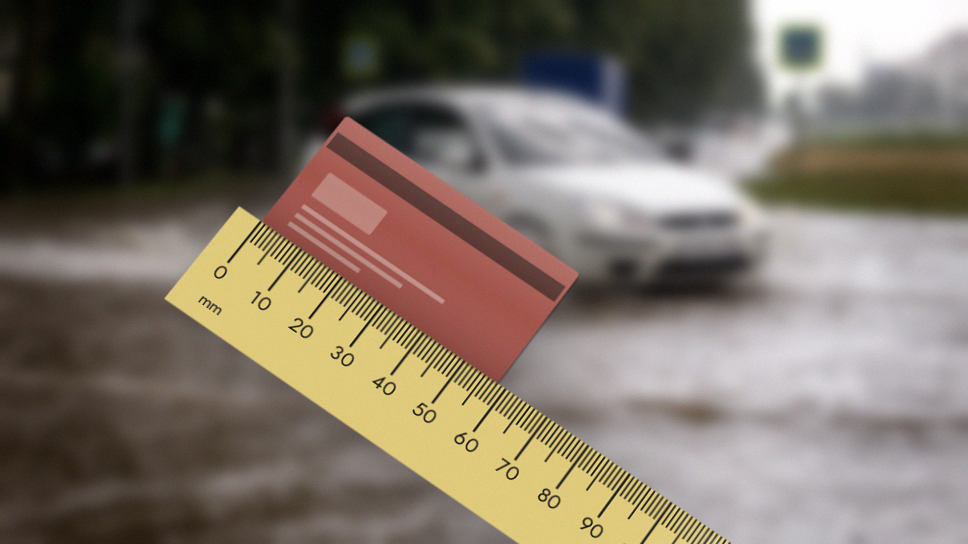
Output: **58** mm
